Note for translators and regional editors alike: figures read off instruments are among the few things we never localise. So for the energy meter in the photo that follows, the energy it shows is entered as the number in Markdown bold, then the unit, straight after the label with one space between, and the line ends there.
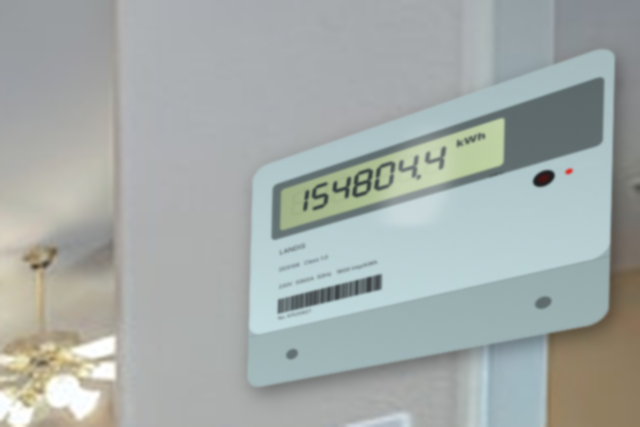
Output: **154804.4** kWh
